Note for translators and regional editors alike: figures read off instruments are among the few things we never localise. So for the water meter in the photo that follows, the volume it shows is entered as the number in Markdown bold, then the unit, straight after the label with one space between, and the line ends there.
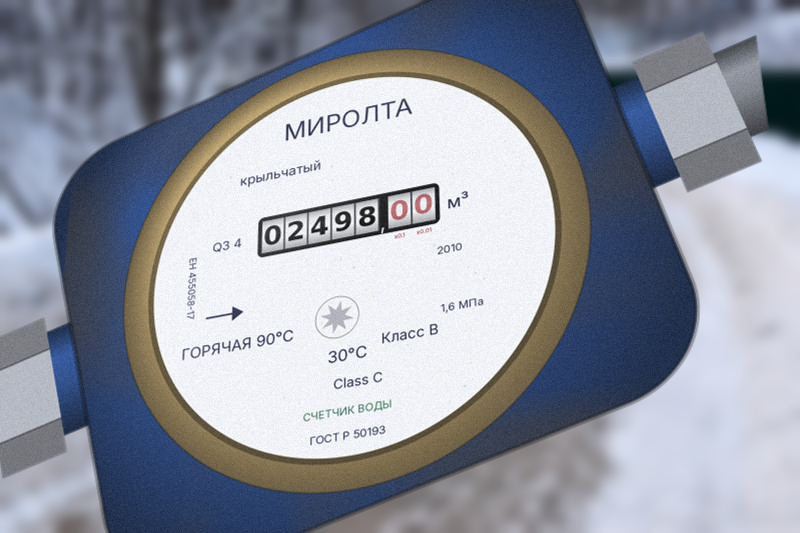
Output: **2498.00** m³
